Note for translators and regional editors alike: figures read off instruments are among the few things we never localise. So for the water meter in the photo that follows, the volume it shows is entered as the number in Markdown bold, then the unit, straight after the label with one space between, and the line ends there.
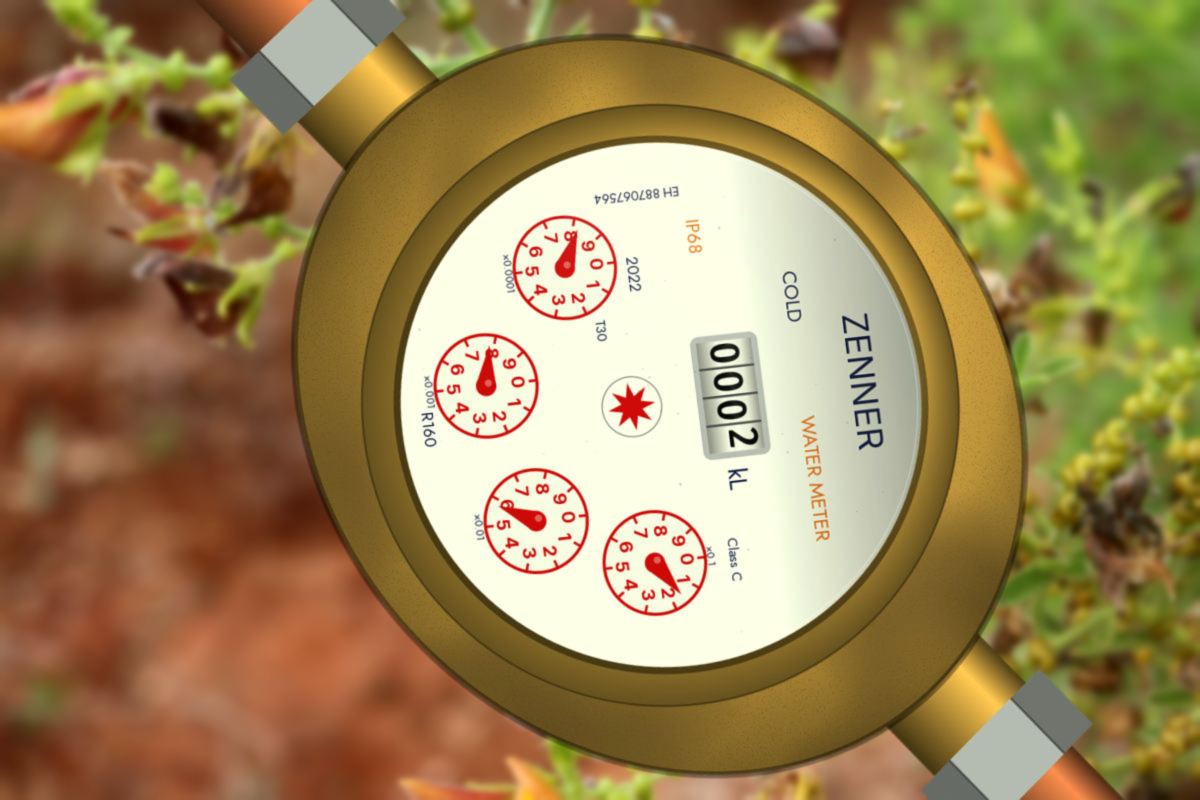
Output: **2.1578** kL
